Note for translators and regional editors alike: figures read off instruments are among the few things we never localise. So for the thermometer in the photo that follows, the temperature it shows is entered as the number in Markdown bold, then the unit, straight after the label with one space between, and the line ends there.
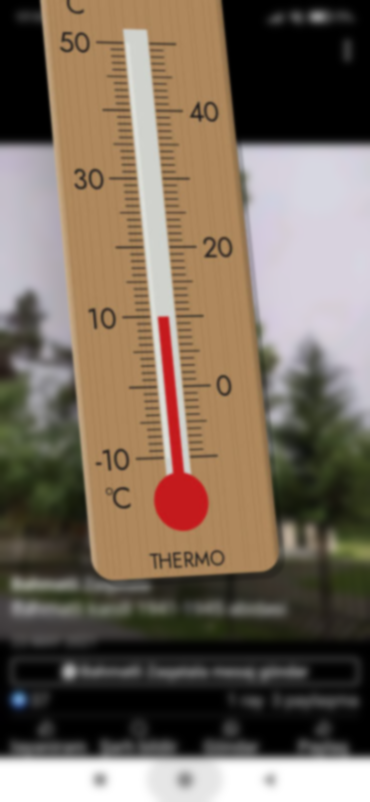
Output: **10** °C
